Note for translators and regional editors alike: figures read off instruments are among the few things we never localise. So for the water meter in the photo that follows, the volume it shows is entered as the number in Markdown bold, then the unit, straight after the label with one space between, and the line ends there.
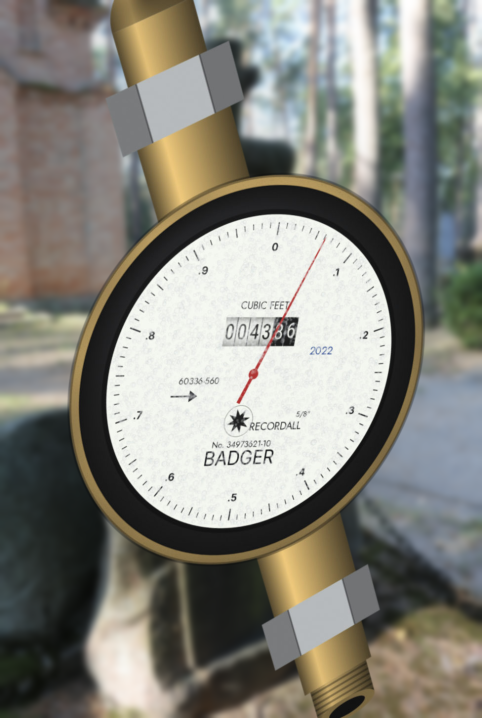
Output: **4386.06** ft³
